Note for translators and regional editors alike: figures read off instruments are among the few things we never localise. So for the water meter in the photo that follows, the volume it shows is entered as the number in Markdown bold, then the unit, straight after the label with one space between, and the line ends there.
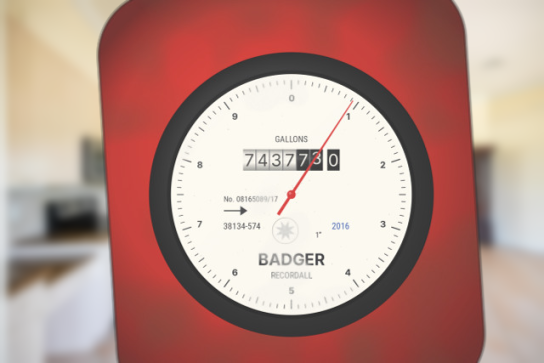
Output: **7437730.9** gal
